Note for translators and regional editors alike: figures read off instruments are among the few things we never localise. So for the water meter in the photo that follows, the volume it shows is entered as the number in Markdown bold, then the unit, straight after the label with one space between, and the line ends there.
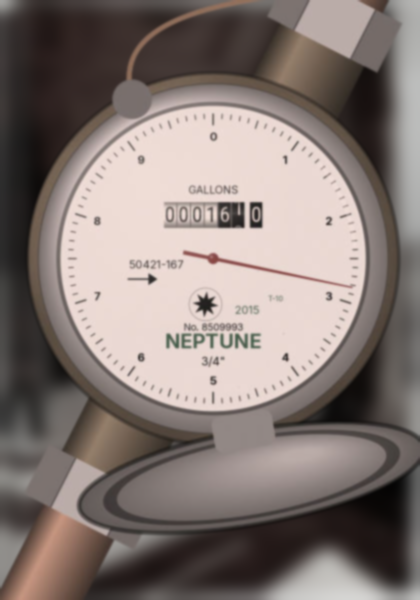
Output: **1612.8** gal
